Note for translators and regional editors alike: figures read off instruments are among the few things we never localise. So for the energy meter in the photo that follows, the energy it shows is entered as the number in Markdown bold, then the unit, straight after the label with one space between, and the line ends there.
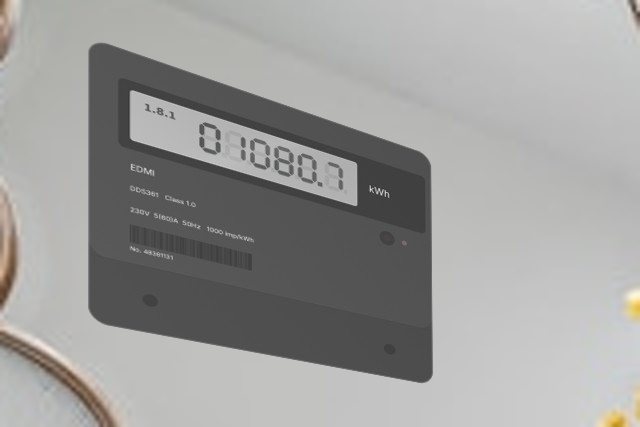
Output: **1080.7** kWh
